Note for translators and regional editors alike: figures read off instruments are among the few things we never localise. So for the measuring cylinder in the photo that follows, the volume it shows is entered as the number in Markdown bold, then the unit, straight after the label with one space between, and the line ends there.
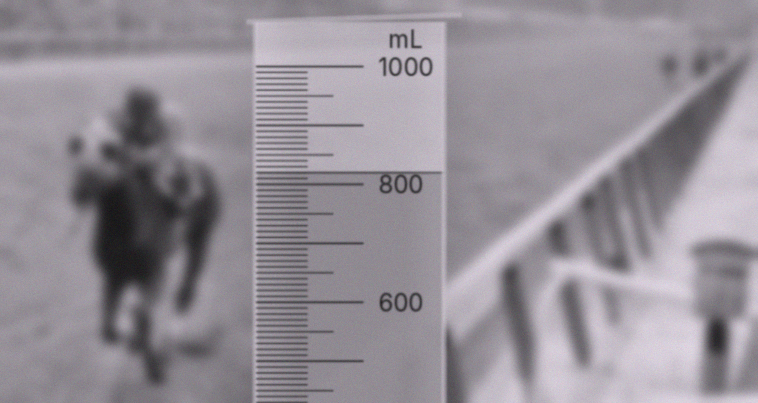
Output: **820** mL
